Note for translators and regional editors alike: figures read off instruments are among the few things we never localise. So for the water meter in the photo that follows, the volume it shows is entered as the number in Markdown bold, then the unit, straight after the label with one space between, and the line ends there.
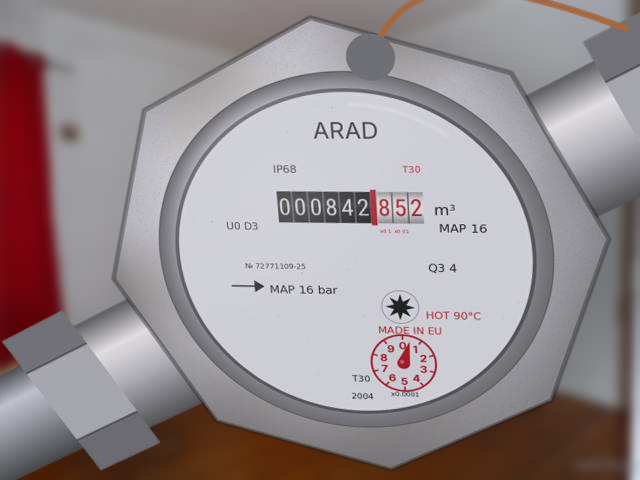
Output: **842.8520** m³
